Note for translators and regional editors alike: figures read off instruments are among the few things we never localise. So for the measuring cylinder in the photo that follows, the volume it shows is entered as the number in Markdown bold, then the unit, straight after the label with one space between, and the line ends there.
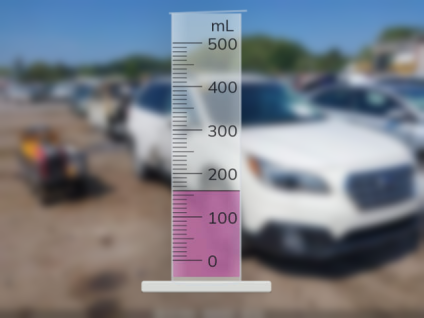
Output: **160** mL
